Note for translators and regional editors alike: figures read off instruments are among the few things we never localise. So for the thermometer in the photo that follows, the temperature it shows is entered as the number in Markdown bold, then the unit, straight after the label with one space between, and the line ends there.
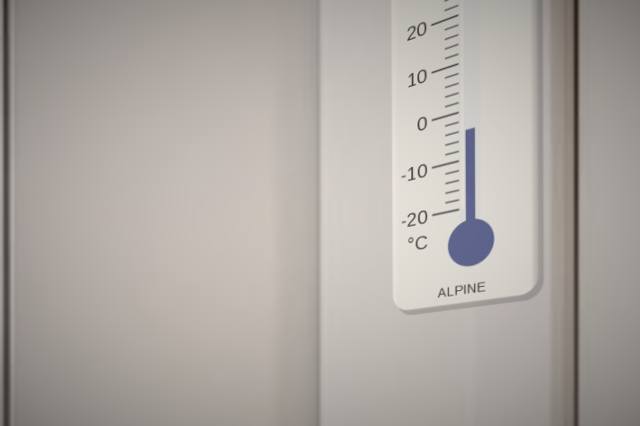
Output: **-4** °C
